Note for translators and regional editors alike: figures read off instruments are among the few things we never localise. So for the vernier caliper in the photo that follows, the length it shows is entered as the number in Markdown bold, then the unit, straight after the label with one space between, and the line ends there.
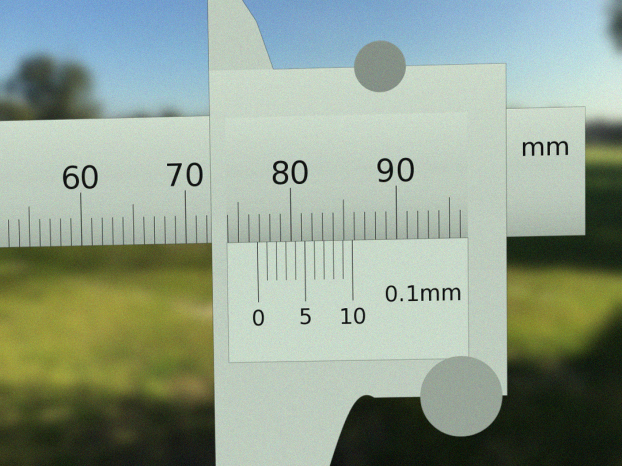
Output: **76.8** mm
